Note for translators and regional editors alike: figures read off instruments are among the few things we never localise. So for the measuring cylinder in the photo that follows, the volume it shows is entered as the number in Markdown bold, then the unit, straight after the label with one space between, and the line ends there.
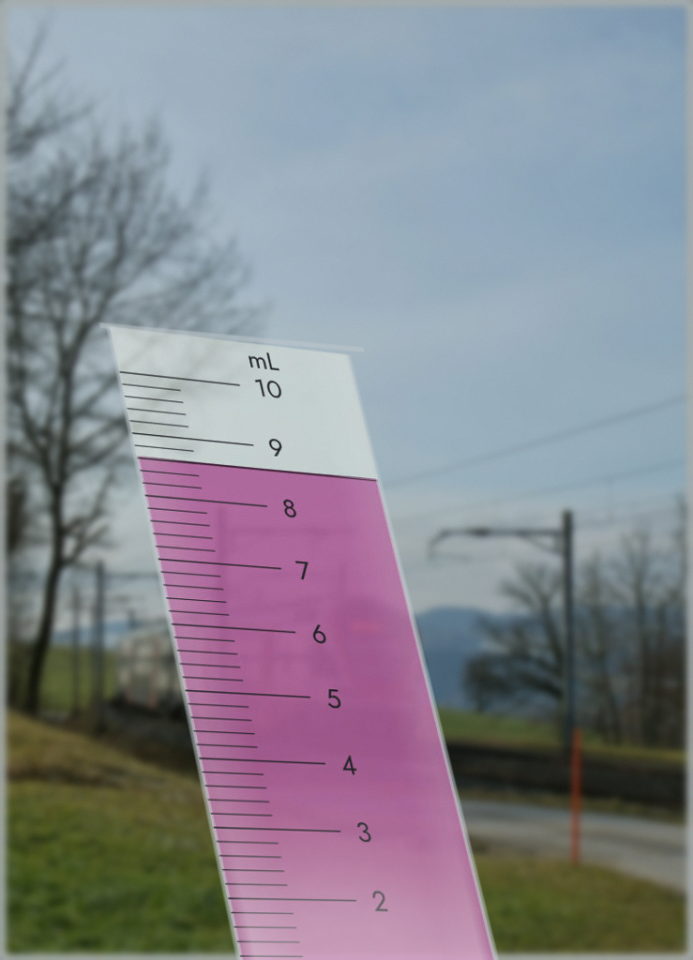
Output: **8.6** mL
